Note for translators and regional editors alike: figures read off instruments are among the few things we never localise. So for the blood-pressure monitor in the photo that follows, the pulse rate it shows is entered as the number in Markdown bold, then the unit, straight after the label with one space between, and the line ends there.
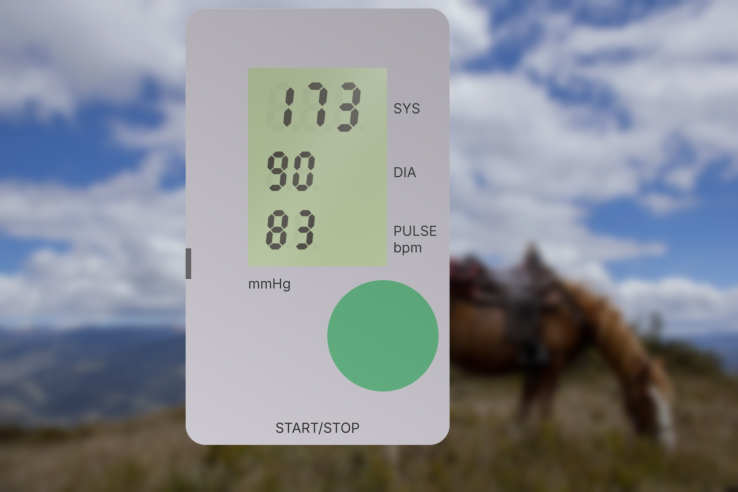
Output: **83** bpm
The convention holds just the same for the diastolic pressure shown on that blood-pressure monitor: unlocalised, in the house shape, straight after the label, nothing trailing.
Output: **90** mmHg
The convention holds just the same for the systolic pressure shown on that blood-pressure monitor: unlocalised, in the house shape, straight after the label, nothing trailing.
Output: **173** mmHg
